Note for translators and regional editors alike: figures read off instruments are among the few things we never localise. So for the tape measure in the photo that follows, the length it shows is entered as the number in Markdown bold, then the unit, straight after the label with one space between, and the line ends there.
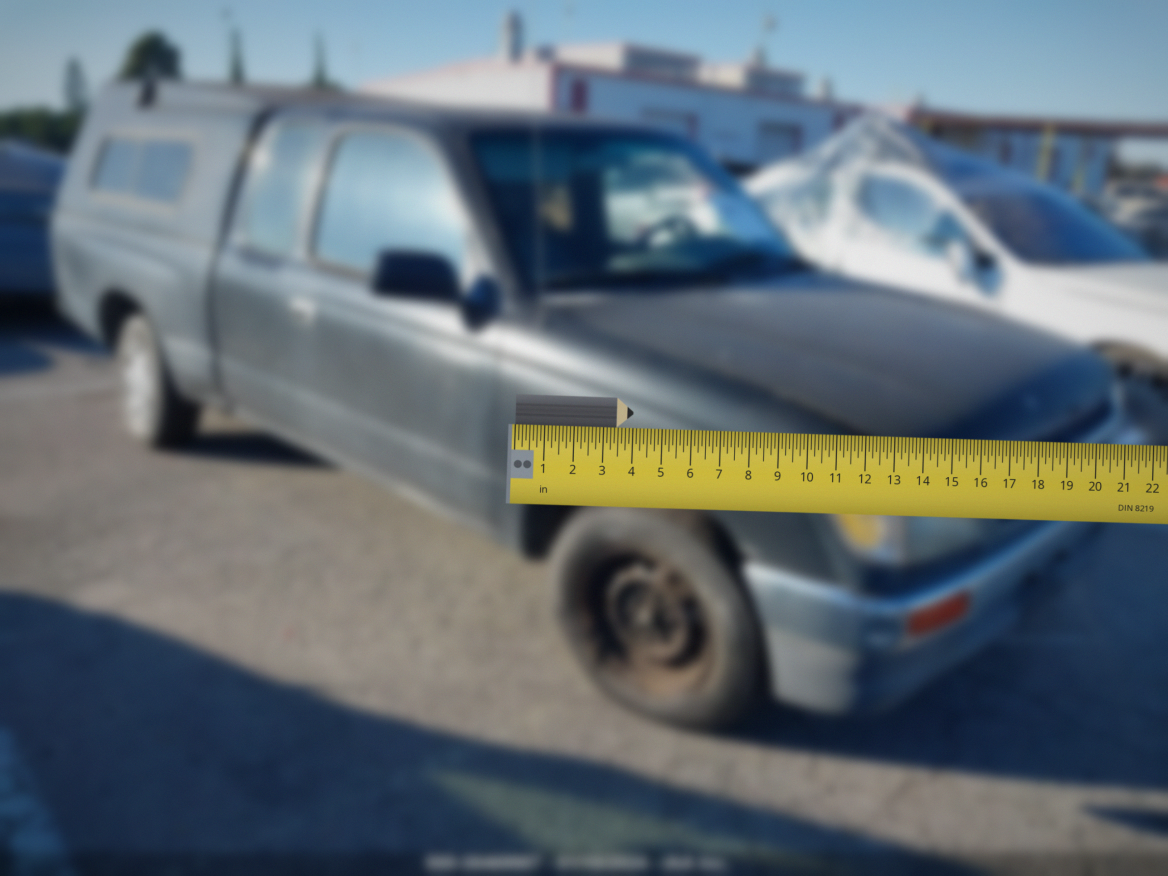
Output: **4** in
